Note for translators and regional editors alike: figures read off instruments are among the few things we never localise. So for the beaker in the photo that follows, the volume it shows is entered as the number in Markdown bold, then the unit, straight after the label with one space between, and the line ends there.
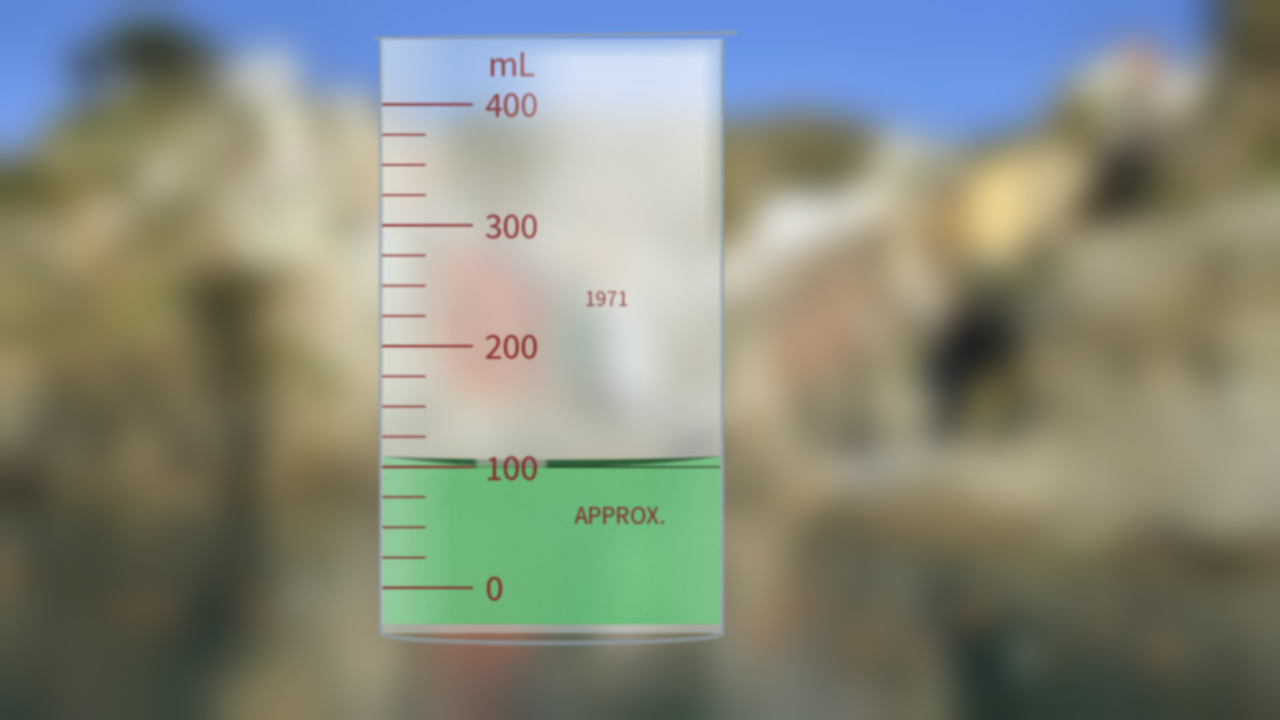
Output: **100** mL
